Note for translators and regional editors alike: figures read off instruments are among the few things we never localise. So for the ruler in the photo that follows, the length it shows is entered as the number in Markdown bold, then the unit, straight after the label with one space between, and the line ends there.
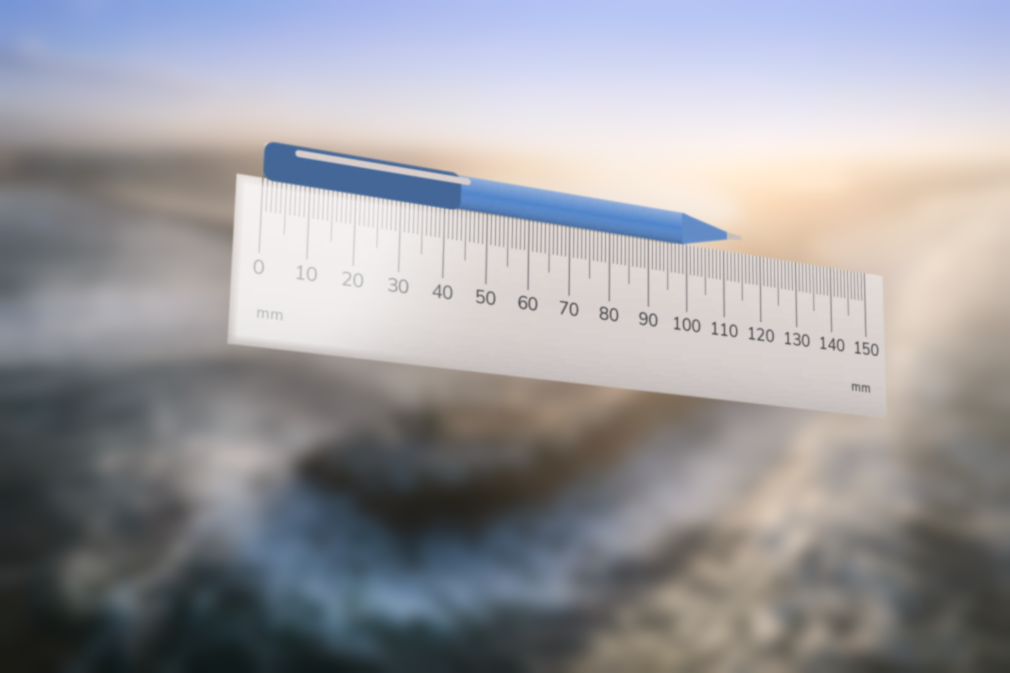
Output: **115** mm
